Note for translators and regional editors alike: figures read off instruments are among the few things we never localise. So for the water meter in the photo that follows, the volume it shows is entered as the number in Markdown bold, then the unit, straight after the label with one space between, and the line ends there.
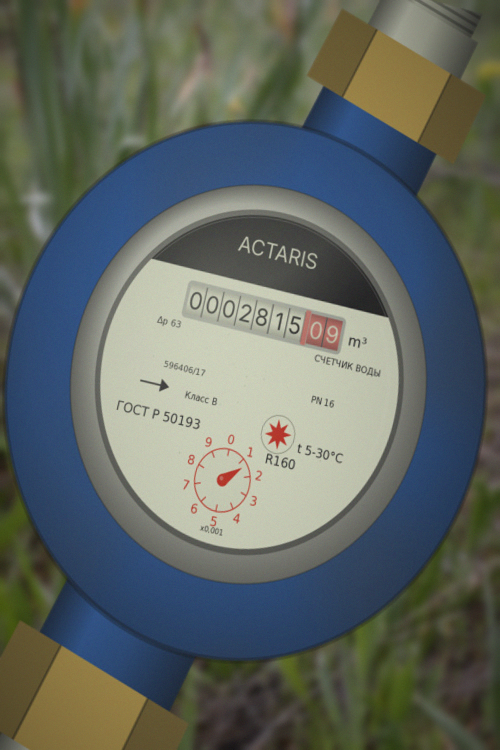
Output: **2815.091** m³
